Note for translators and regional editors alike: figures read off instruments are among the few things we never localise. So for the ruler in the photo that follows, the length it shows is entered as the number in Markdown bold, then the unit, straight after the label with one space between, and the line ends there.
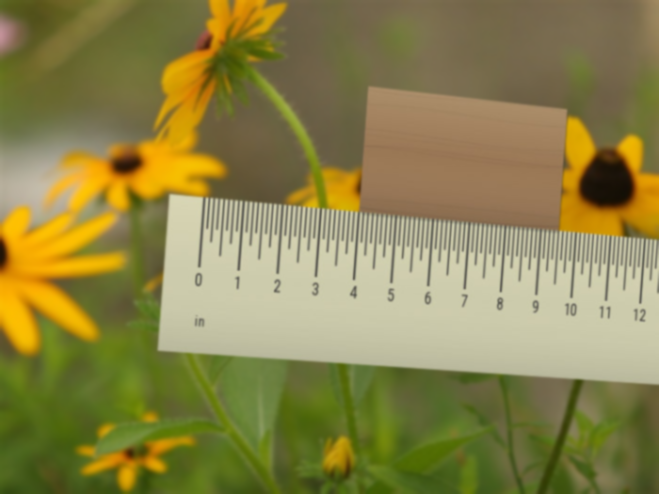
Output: **5.5** in
